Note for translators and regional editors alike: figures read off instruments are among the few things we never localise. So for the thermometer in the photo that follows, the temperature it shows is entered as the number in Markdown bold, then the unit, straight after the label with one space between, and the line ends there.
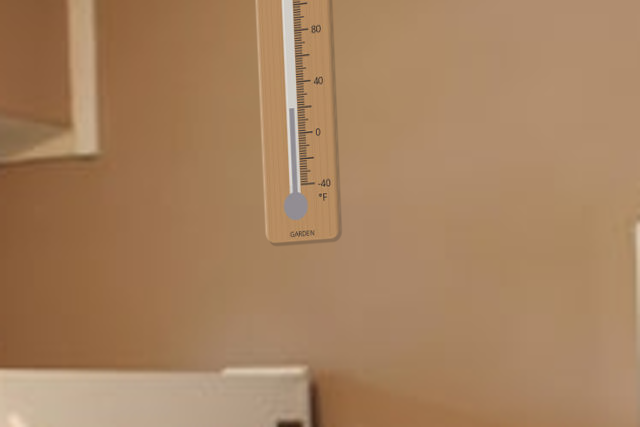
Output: **20** °F
